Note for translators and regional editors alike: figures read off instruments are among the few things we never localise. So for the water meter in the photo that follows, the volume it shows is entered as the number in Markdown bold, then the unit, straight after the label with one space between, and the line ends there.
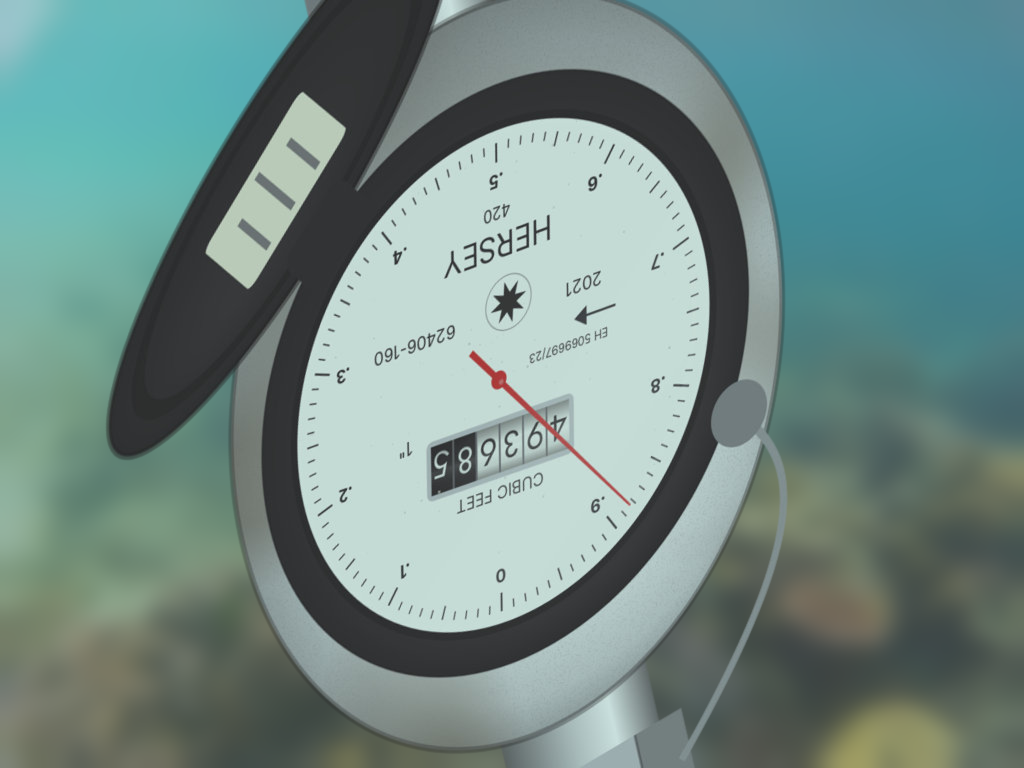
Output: **493684.88** ft³
